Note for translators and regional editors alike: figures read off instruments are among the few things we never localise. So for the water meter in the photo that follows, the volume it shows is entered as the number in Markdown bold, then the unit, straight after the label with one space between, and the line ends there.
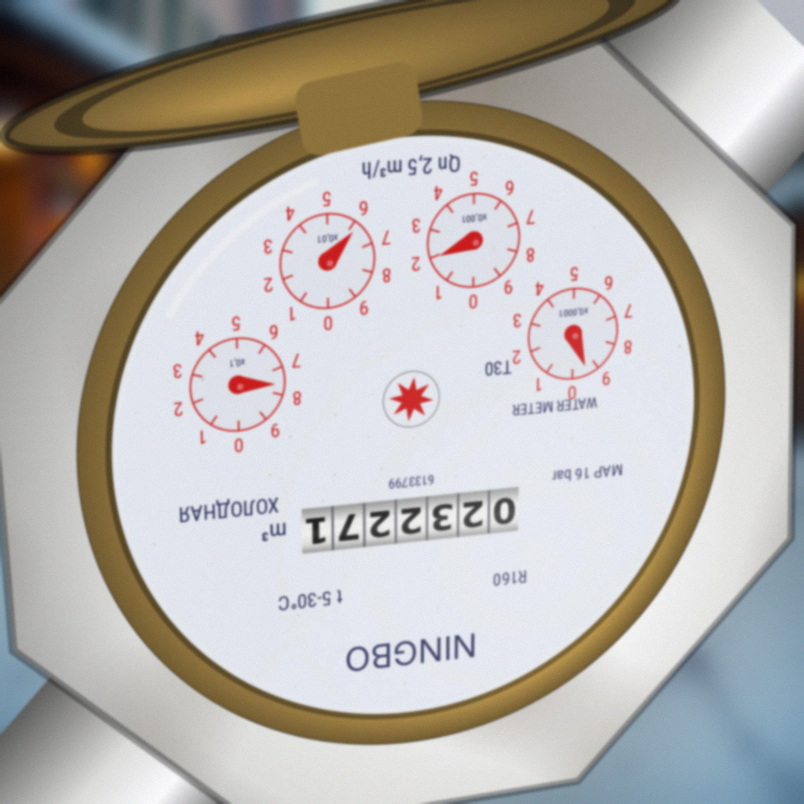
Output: **232271.7619** m³
